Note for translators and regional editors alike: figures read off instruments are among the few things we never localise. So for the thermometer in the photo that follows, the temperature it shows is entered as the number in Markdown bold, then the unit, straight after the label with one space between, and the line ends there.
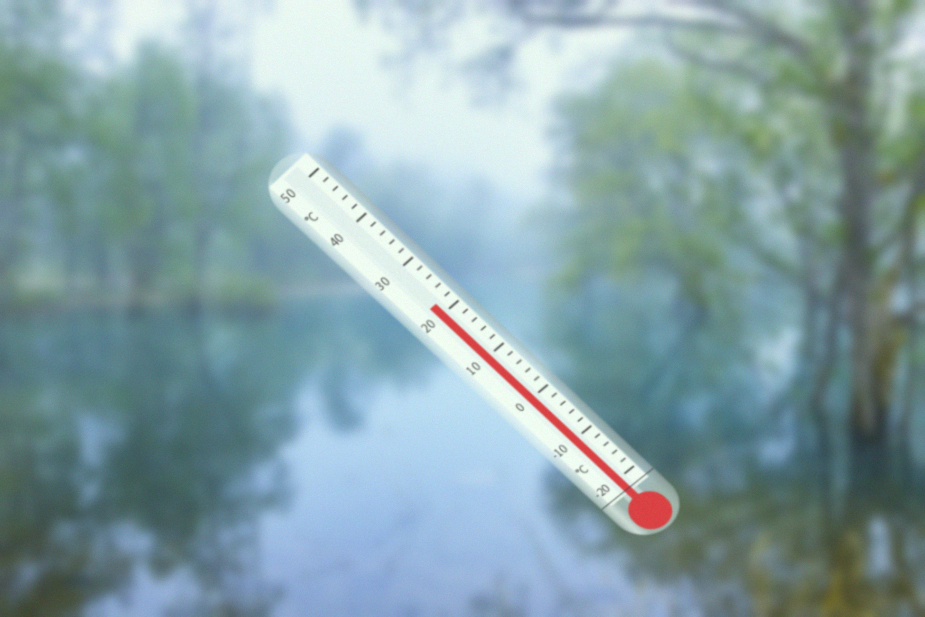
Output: **22** °C
